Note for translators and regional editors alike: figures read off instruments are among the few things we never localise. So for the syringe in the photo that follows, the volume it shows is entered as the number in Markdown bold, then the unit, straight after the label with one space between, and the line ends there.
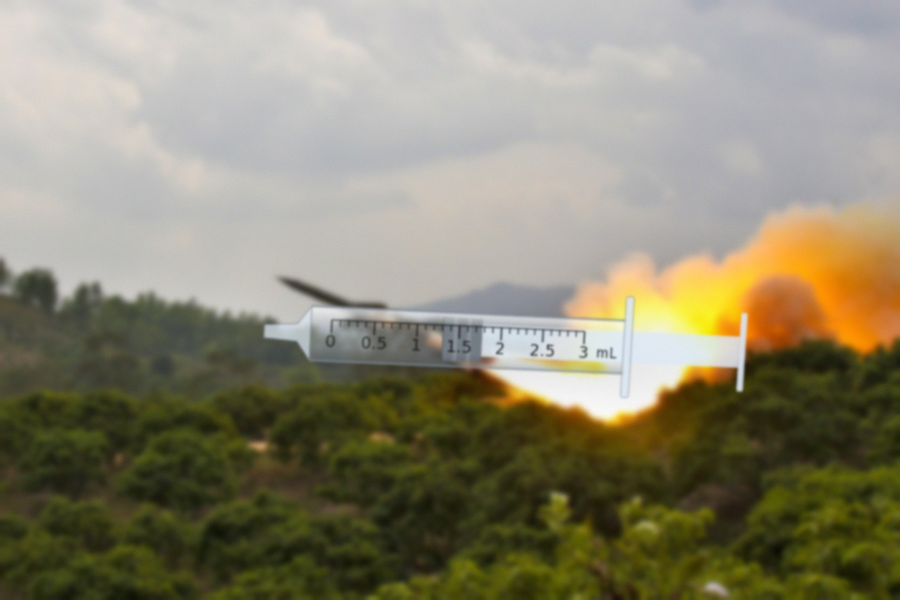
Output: **1.3** mL
